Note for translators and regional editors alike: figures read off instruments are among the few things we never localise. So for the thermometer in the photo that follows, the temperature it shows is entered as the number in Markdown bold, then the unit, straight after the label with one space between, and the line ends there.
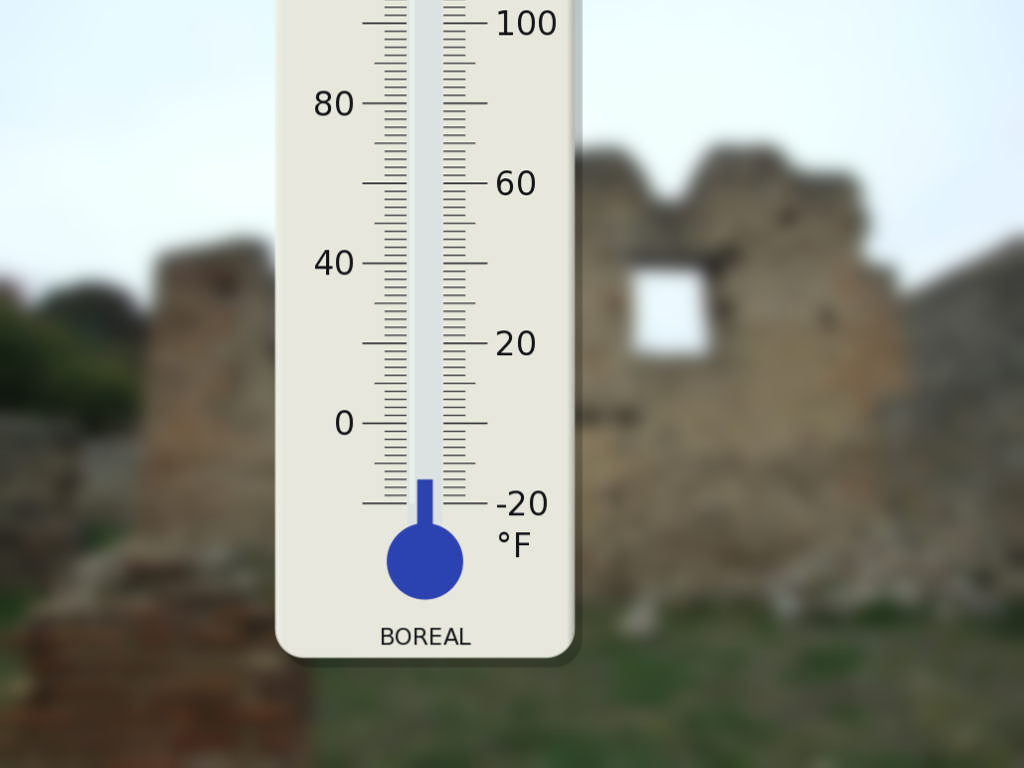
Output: **-14** °F
